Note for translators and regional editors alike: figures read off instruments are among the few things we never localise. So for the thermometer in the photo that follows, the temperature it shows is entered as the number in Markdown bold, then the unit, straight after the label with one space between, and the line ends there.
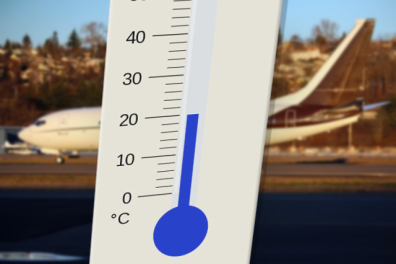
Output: **20** °C
